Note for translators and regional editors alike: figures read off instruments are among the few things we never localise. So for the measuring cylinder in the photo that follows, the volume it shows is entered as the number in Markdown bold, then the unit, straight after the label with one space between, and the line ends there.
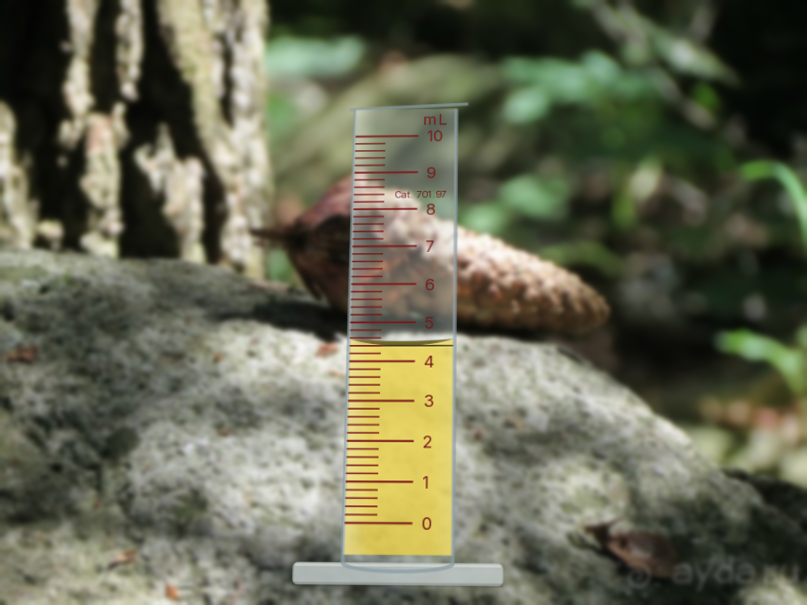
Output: **4.4** mL
